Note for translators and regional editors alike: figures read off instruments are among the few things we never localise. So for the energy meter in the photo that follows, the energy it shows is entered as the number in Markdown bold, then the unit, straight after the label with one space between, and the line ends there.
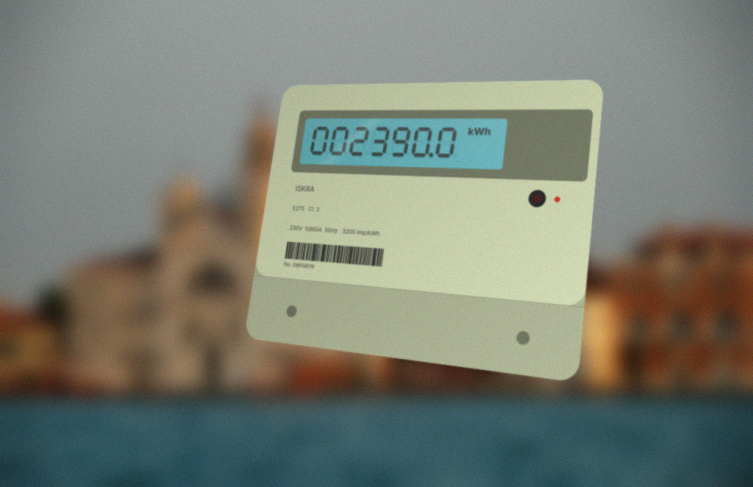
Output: **2390.0** kWh
